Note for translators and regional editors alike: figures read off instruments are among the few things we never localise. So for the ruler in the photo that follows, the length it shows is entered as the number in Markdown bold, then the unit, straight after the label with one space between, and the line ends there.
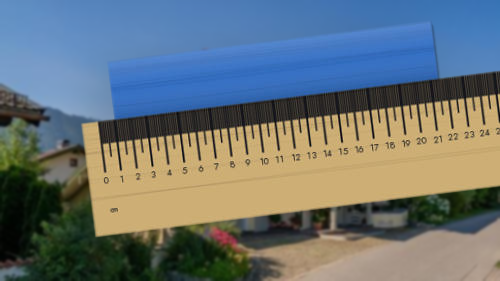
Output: **20.5** cm
